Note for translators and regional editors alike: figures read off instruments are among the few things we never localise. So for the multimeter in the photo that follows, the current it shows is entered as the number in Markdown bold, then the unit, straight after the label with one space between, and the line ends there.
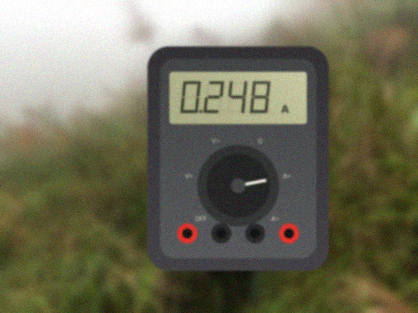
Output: **0.248** A
